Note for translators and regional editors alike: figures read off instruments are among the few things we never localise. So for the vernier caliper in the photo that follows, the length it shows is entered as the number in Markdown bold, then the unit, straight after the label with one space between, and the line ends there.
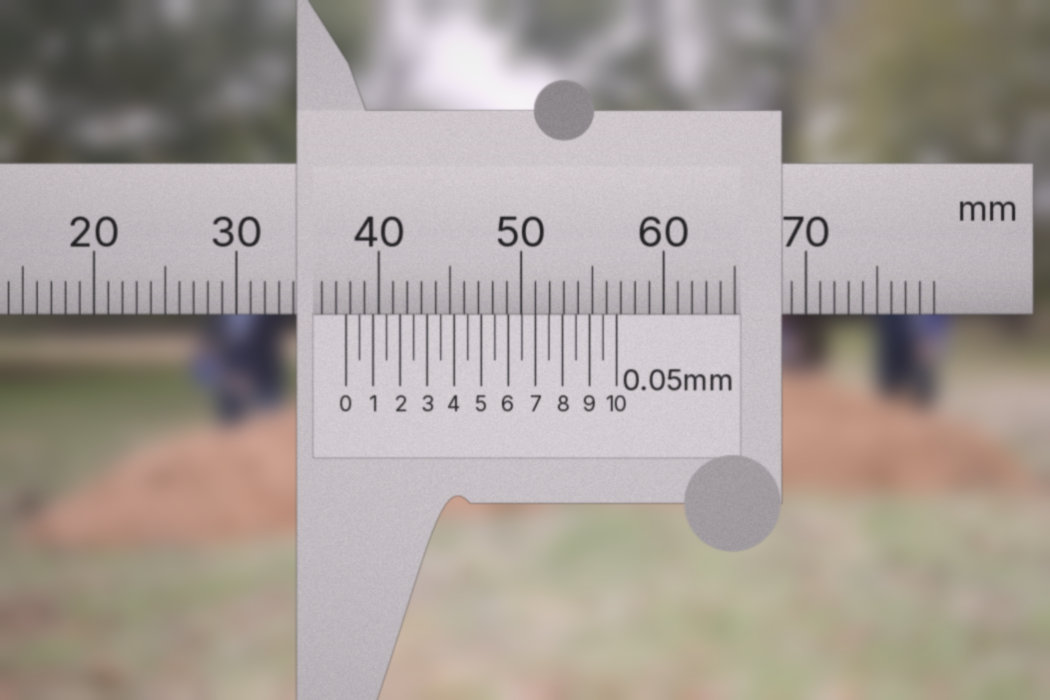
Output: **37.7** mm
